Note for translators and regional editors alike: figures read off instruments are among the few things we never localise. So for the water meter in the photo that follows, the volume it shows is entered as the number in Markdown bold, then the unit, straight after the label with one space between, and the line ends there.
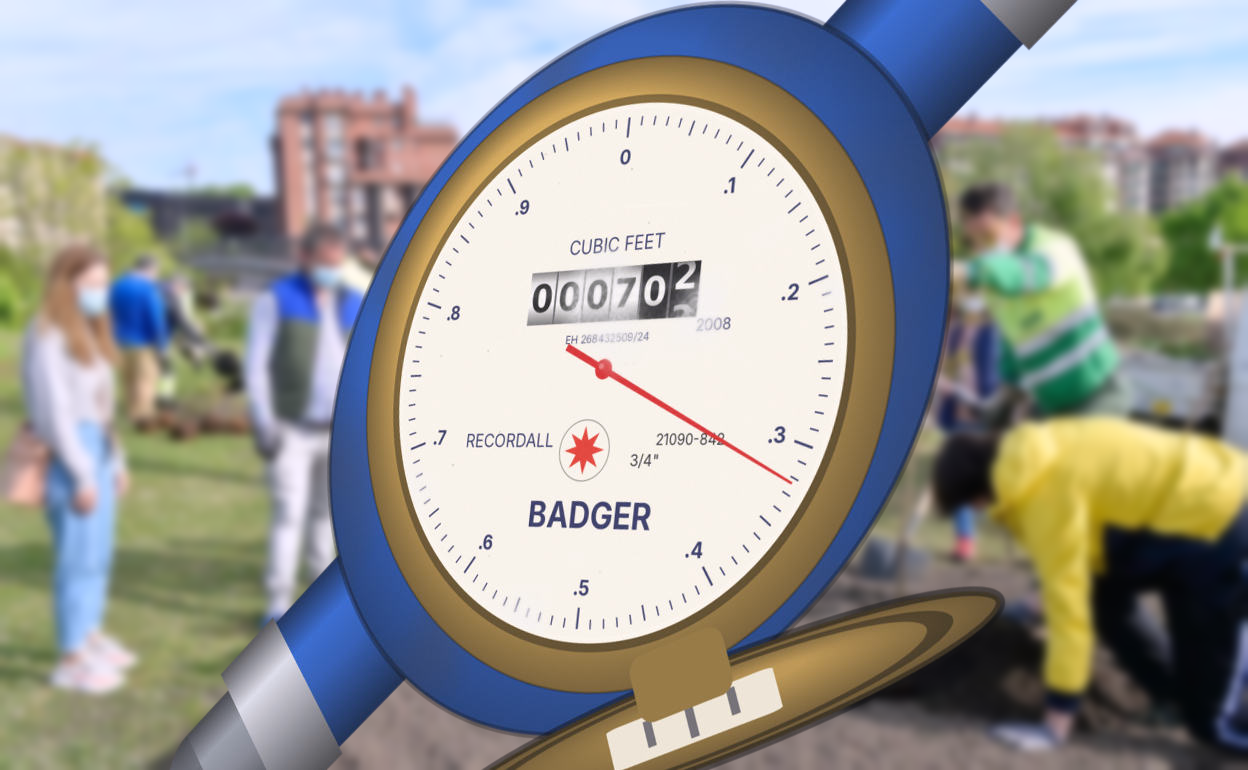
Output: **702.32** ft³
